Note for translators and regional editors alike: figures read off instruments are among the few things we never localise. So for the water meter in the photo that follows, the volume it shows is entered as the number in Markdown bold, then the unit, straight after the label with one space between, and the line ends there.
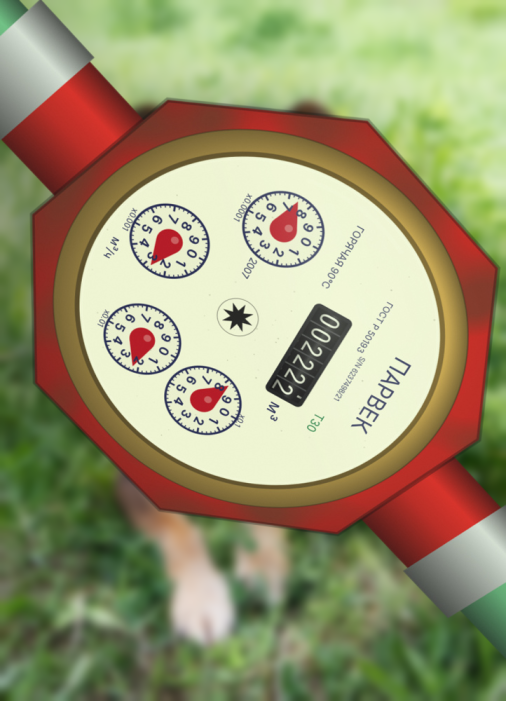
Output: **2221.8227** m³
